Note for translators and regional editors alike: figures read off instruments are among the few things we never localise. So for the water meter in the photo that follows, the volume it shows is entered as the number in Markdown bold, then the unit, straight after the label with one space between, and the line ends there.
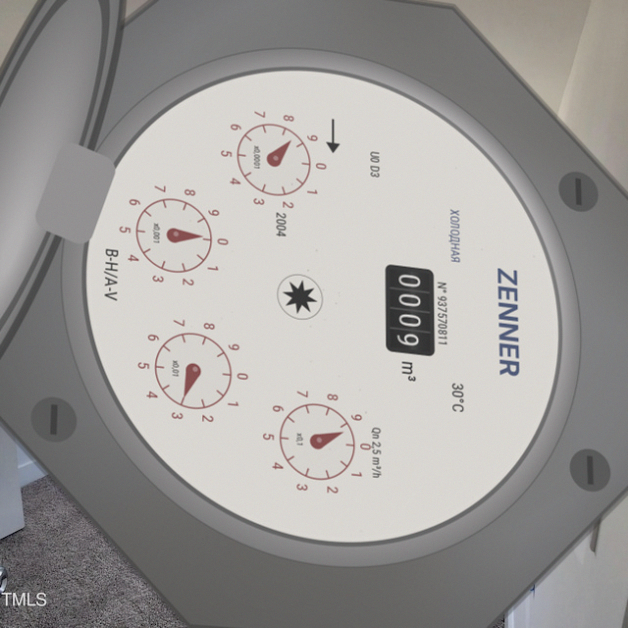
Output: **8.9298** m³
